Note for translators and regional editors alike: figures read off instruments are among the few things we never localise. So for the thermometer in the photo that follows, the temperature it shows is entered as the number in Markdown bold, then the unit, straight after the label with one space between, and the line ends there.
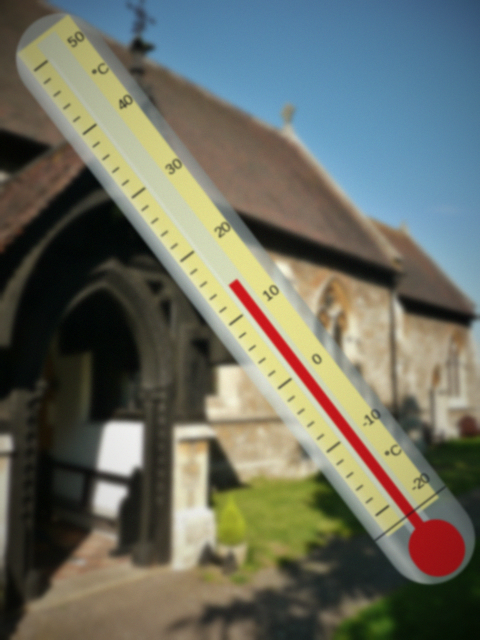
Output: **14** °C
